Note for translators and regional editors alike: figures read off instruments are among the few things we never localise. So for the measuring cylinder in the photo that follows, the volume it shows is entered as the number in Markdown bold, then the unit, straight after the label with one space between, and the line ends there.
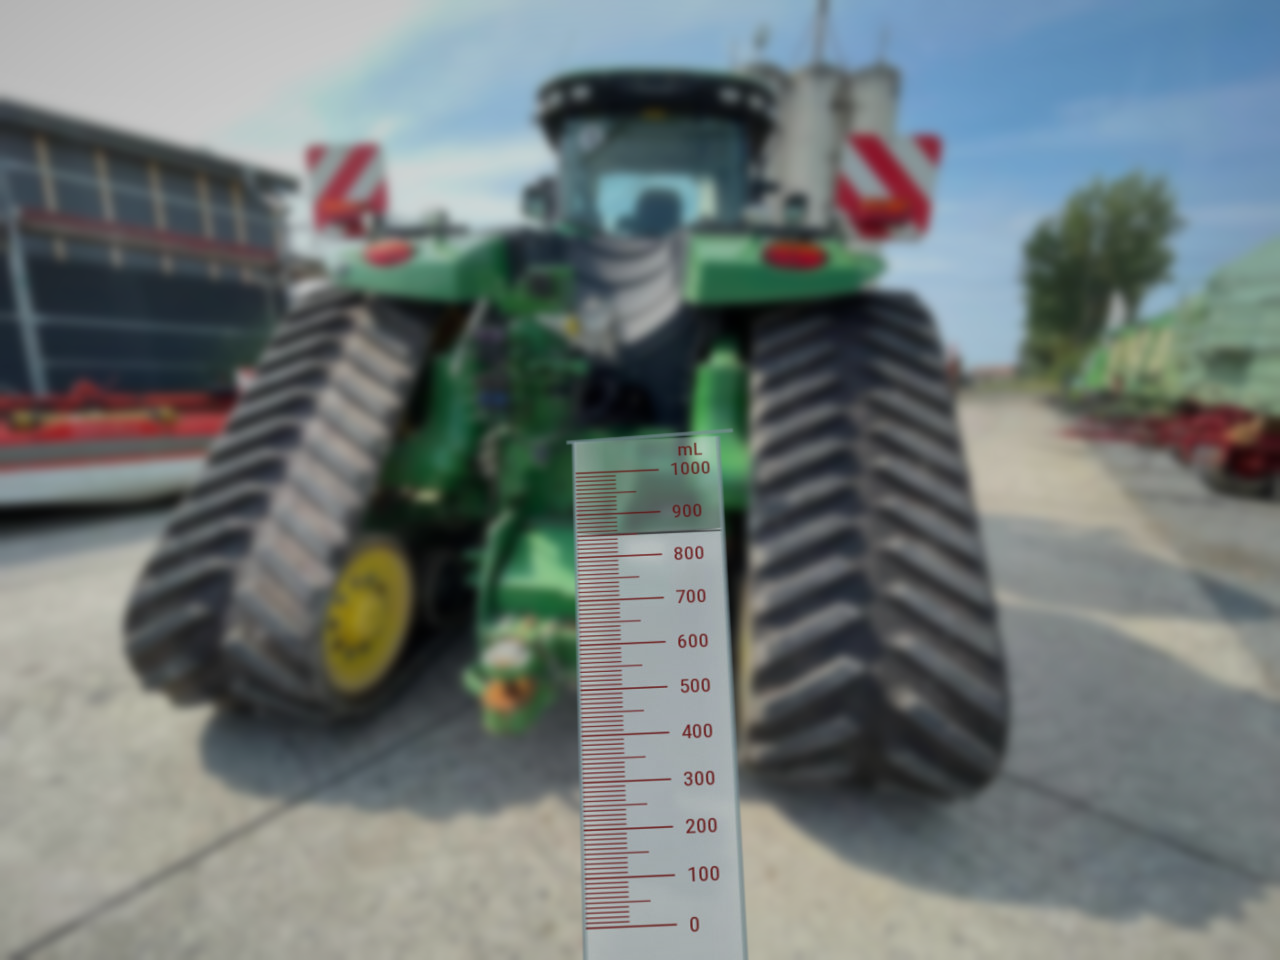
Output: **850** mL
